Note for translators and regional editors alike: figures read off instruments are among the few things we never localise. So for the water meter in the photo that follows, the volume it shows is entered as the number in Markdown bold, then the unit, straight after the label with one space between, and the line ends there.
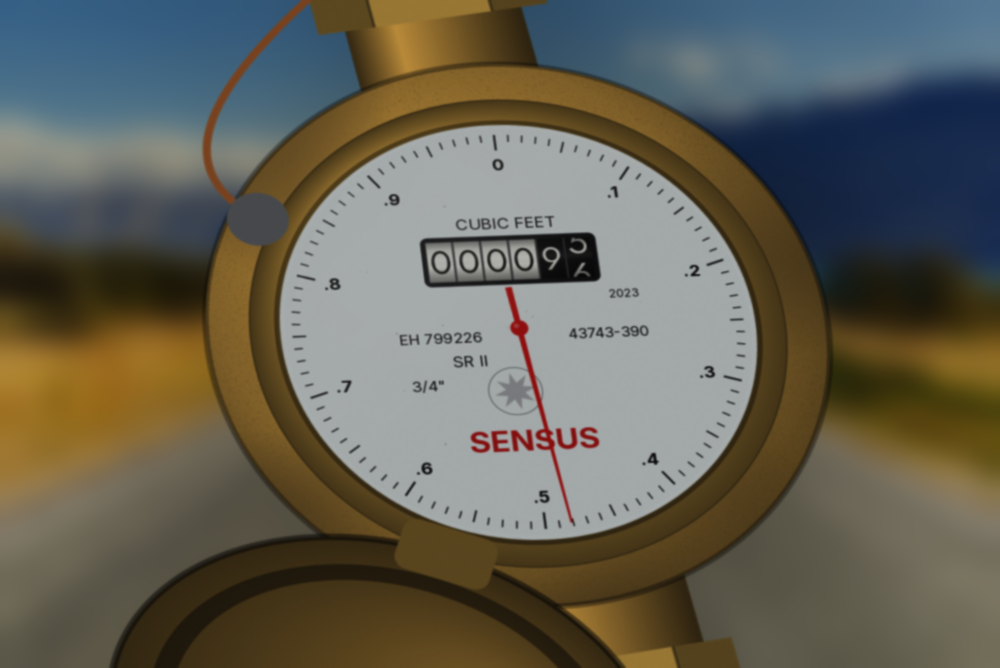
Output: **95.48** ft³
